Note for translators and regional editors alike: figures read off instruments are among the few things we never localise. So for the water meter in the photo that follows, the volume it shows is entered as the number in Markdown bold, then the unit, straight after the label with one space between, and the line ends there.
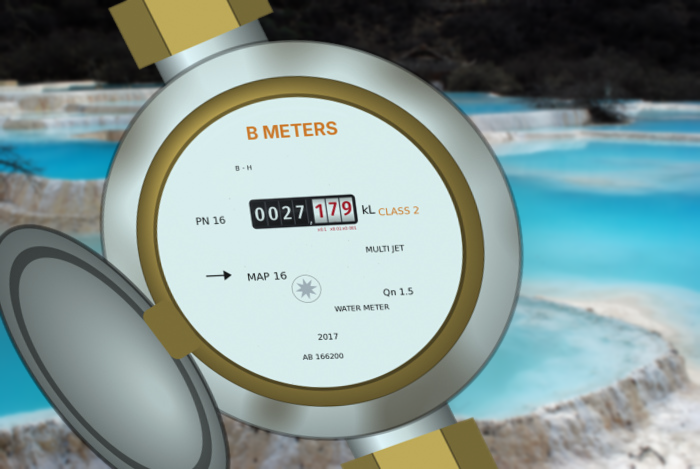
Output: **27.179** kL
